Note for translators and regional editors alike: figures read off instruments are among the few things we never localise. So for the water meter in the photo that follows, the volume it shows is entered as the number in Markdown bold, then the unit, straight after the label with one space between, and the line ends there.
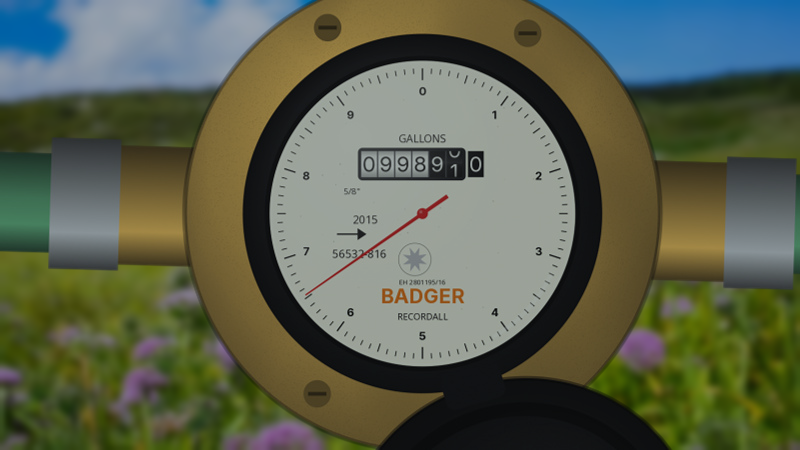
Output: **998906.5** gal
